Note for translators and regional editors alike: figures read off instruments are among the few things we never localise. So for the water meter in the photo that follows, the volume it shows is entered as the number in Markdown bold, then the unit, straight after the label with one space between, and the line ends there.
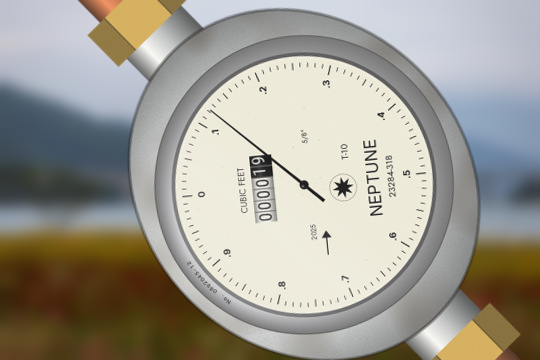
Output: **19.12** ft³
